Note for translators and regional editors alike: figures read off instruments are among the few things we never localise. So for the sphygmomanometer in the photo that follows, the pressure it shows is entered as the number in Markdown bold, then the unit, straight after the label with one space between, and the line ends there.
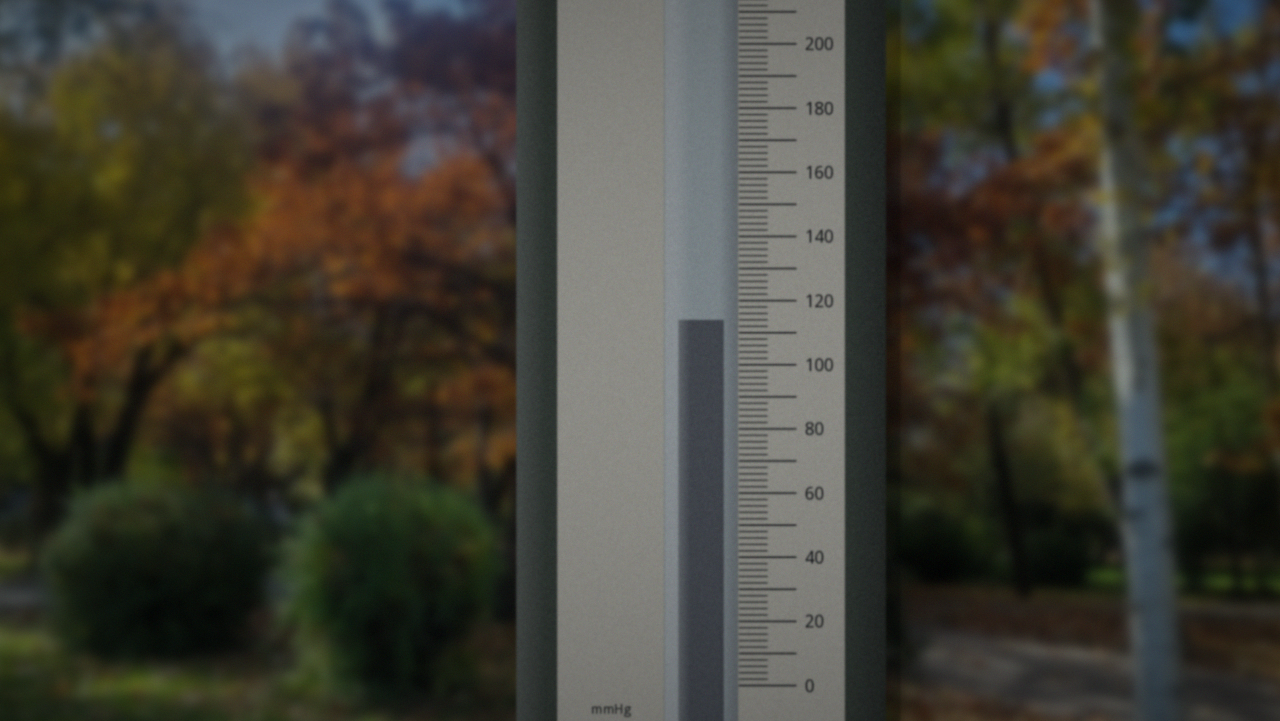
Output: **114** mmHg
